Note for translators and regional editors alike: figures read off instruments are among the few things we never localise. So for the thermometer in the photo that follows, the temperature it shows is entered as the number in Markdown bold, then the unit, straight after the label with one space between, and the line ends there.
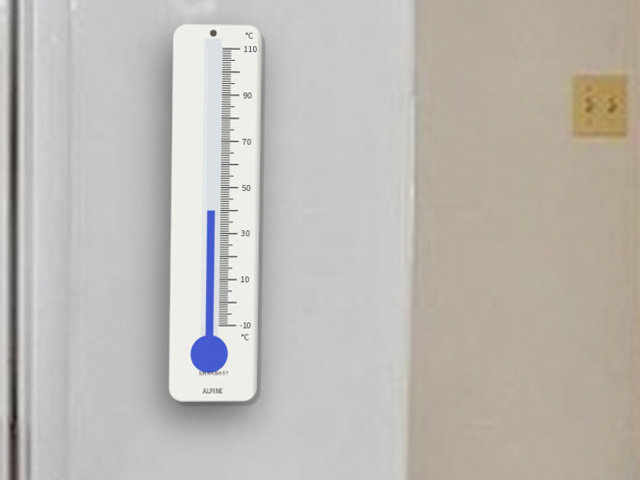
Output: **40** °C
